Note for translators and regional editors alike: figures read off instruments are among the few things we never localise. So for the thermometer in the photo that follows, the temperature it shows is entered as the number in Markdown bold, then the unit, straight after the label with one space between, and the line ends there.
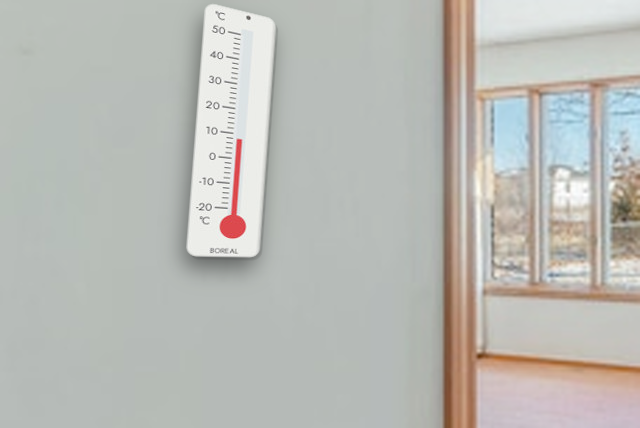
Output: **8** °C
